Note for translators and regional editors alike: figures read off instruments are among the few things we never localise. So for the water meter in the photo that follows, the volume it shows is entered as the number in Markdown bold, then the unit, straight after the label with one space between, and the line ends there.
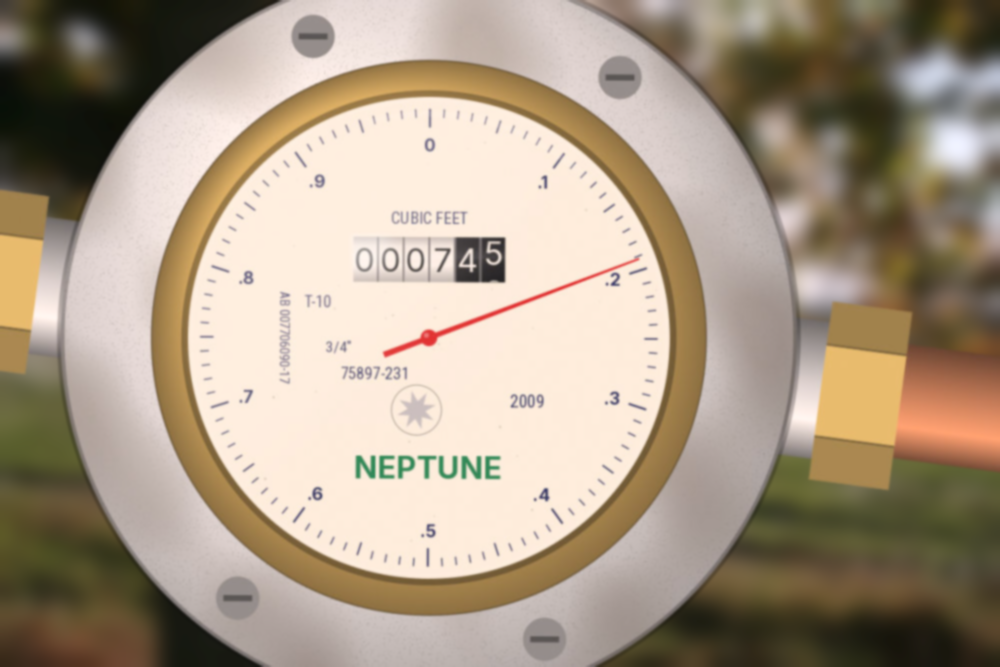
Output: **745.19** ft³
